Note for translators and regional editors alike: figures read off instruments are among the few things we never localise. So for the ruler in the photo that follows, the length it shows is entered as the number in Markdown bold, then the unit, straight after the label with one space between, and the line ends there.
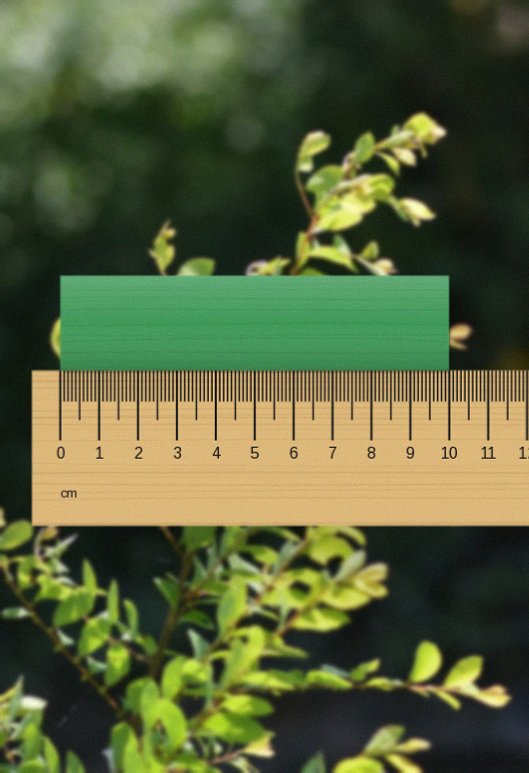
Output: **10** cm
